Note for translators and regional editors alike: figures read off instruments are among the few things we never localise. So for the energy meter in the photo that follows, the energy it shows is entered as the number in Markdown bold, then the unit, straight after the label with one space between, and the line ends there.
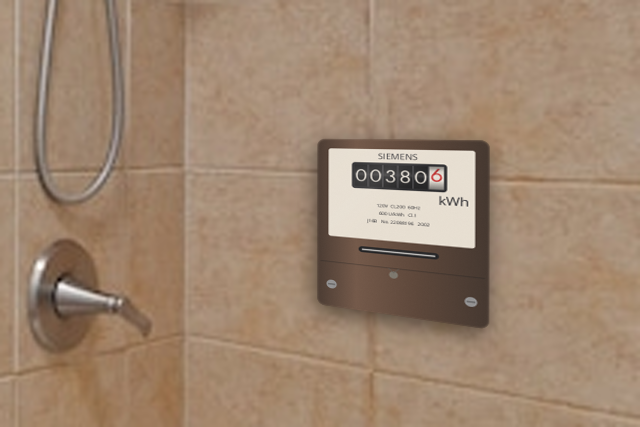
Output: **380.6** kWh
